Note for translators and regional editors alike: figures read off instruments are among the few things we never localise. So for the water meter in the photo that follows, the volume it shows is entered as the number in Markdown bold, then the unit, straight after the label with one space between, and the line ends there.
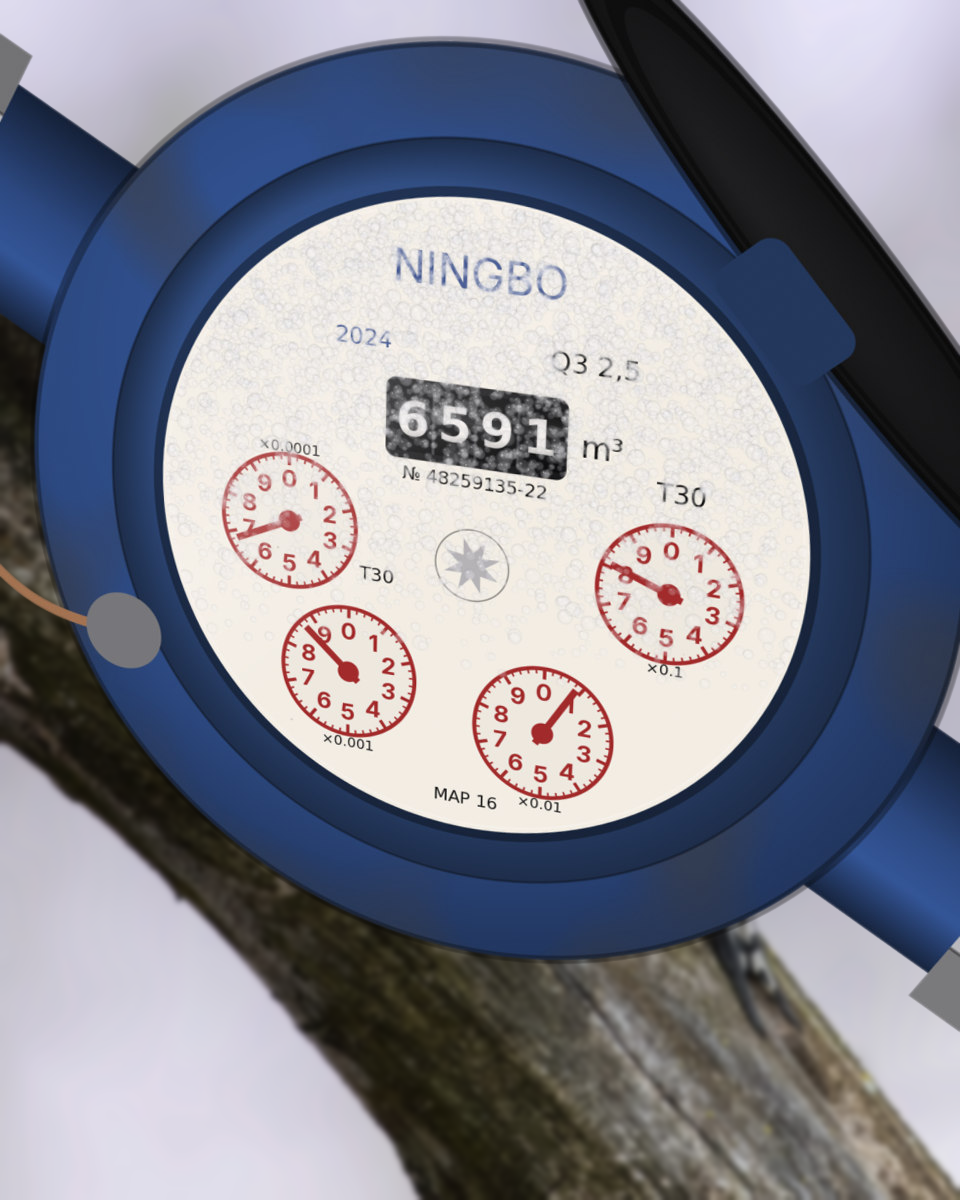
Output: **6591.8086** m³
